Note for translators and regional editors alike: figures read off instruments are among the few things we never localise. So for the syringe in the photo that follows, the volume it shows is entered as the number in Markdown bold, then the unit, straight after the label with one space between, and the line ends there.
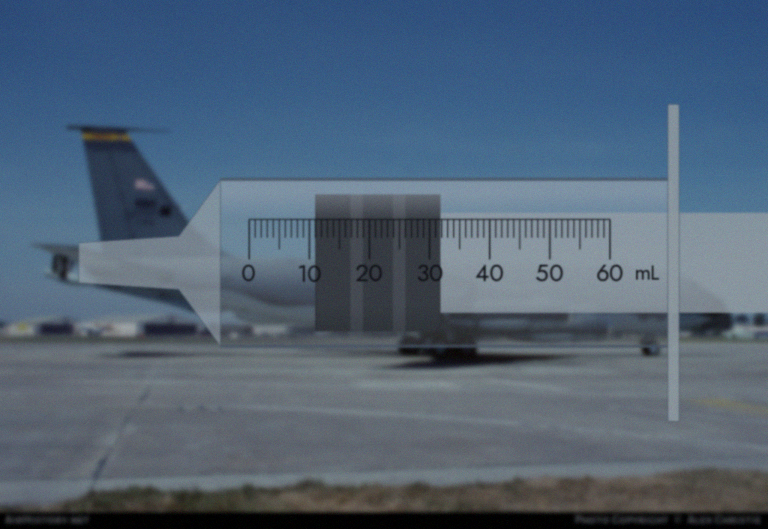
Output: **11** mL
